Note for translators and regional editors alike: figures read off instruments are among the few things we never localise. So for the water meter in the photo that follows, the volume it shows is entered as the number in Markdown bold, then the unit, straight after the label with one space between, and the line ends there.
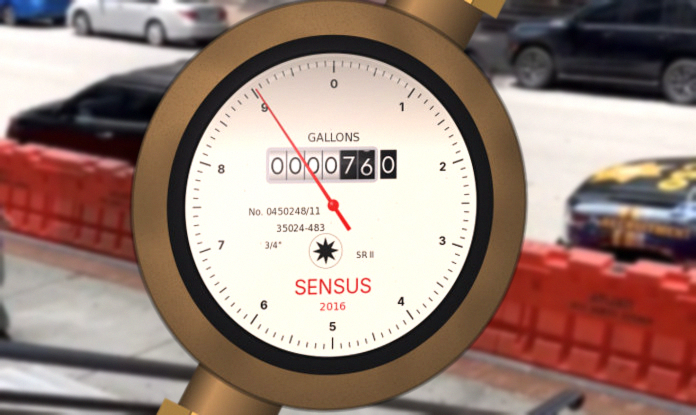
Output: **759.0** gal
